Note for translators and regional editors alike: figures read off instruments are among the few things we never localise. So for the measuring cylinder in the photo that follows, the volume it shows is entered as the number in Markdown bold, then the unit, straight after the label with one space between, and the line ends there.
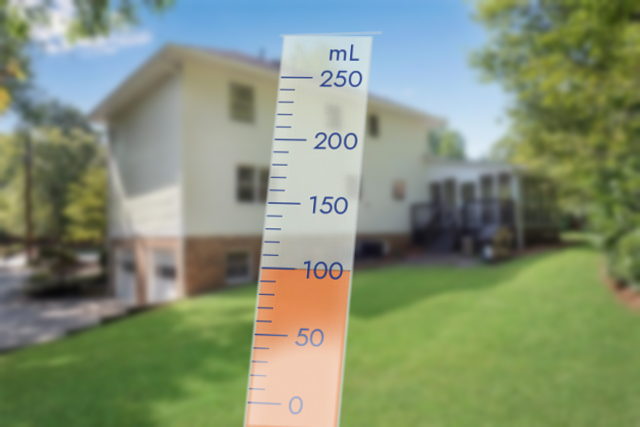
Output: **100** mL
